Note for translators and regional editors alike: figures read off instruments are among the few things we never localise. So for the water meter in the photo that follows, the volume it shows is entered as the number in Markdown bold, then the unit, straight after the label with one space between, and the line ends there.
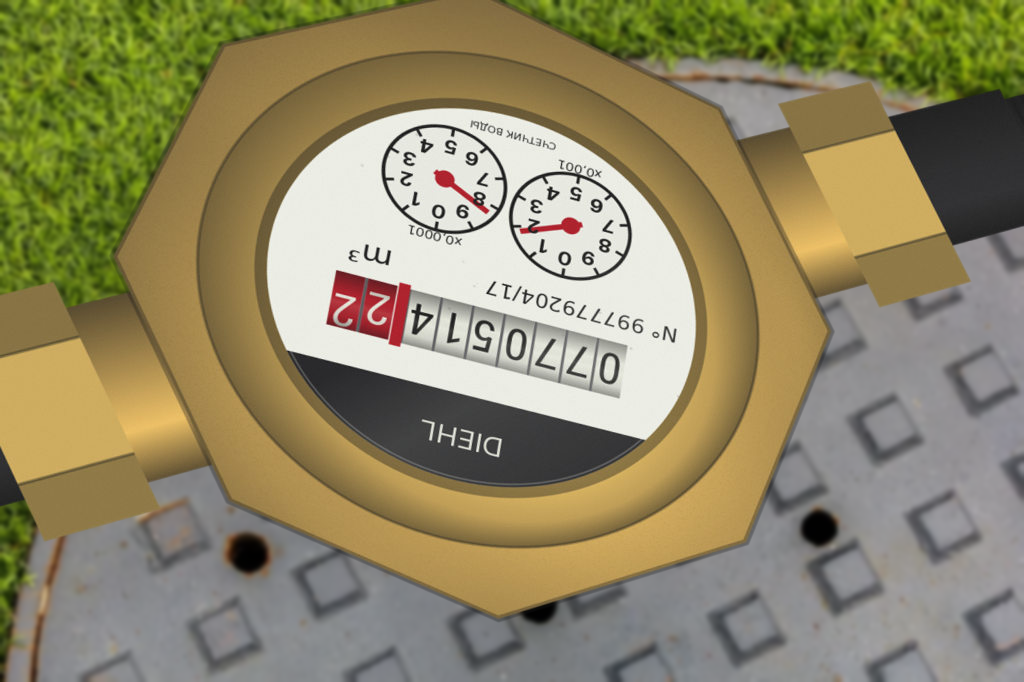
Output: **770514.2218** m³
